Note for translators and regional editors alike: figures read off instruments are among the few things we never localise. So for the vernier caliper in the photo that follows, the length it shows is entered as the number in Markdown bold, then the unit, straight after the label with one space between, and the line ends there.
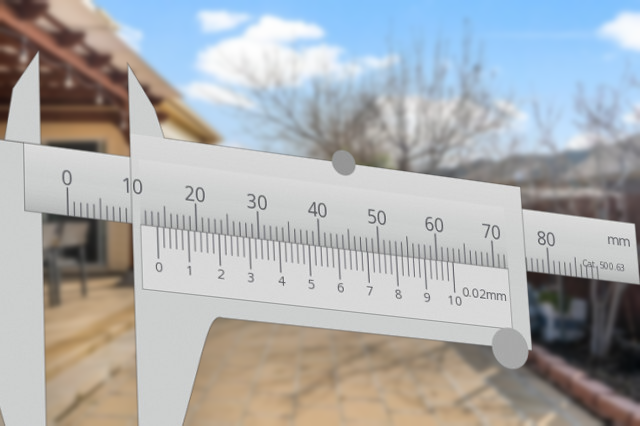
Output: **13.8** mm
